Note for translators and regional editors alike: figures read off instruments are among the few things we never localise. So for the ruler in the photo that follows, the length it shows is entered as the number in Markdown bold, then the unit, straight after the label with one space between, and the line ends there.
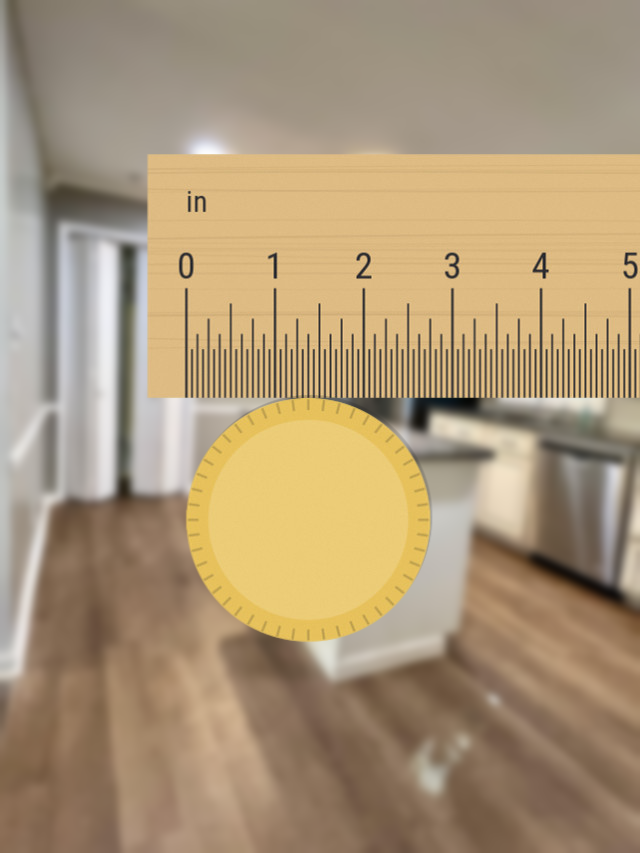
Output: **2.75** in
